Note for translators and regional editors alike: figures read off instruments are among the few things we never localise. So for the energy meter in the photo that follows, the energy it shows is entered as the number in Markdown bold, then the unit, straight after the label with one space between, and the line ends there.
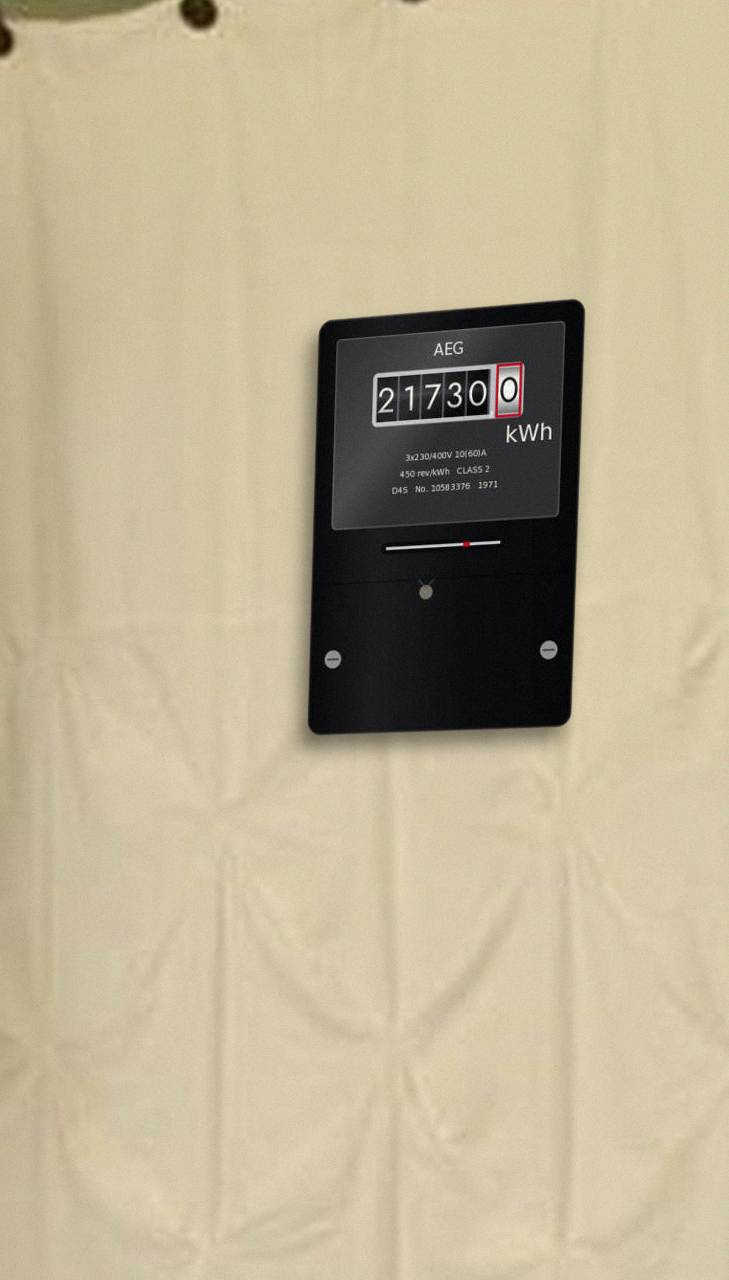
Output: **21730.0** kWh
